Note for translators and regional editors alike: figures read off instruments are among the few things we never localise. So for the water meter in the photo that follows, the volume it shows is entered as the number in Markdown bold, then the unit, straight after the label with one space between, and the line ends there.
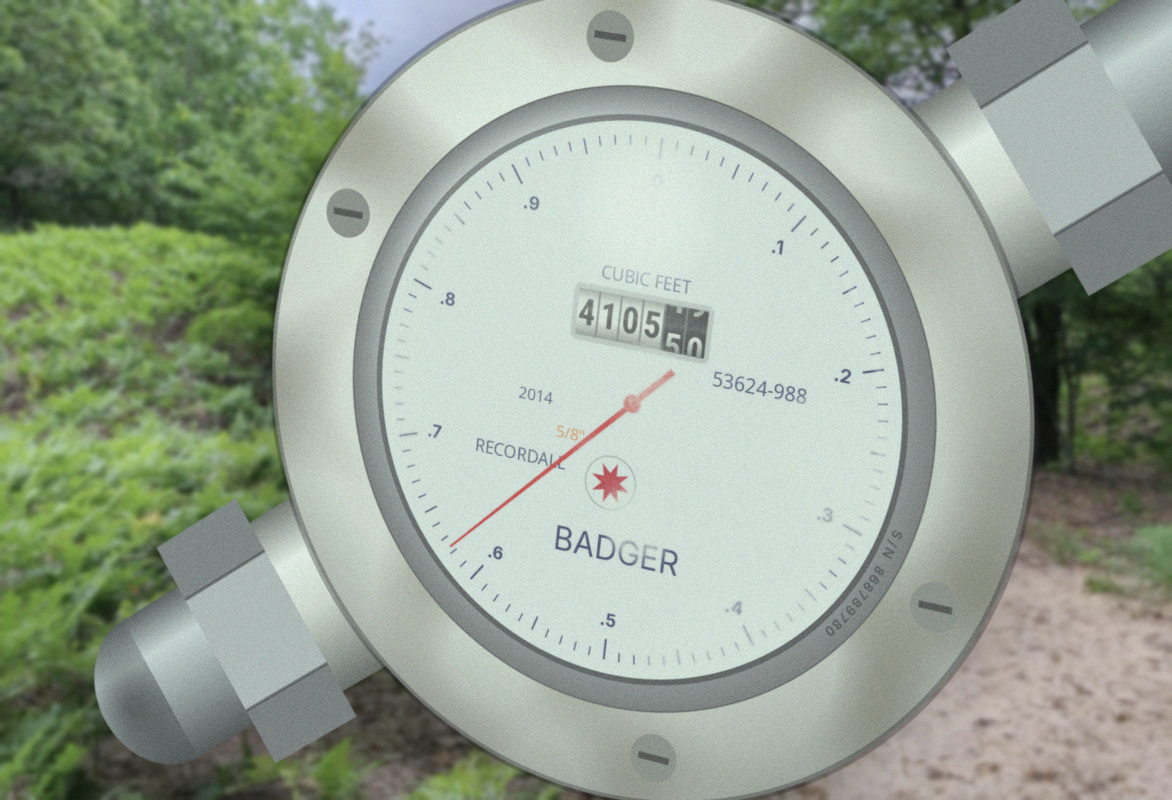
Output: **410549.62** ft³
